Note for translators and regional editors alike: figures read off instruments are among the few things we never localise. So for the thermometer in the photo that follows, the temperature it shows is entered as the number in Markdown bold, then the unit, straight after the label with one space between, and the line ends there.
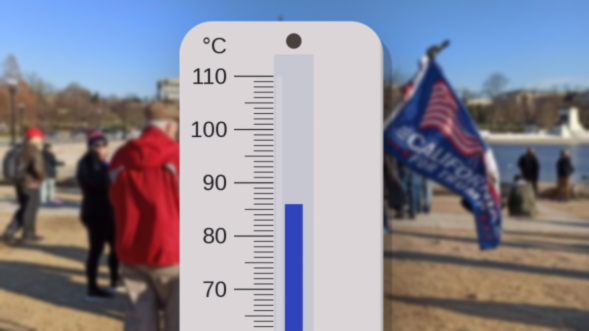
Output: **86** °C
